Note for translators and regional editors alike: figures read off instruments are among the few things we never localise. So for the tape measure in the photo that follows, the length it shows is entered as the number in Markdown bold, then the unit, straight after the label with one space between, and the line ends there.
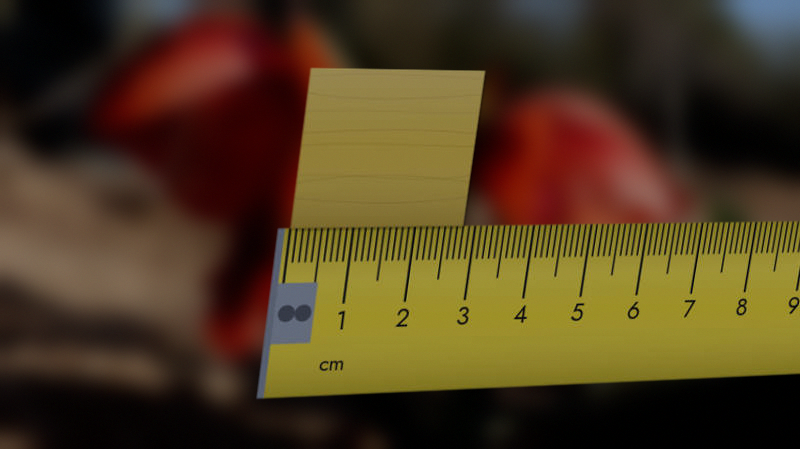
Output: **2.8** cm
